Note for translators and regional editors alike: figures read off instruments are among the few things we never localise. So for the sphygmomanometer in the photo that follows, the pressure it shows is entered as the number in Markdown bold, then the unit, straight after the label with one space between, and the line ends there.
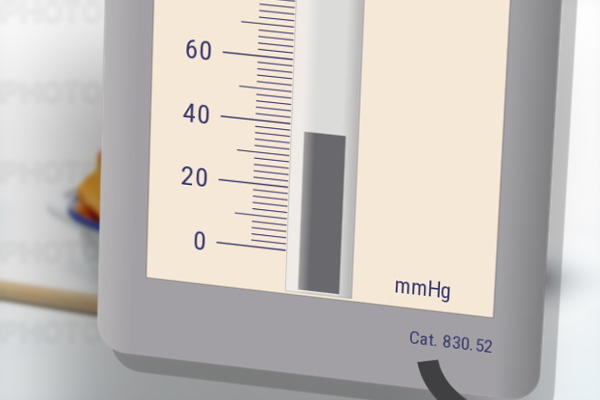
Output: **38** mmHg
